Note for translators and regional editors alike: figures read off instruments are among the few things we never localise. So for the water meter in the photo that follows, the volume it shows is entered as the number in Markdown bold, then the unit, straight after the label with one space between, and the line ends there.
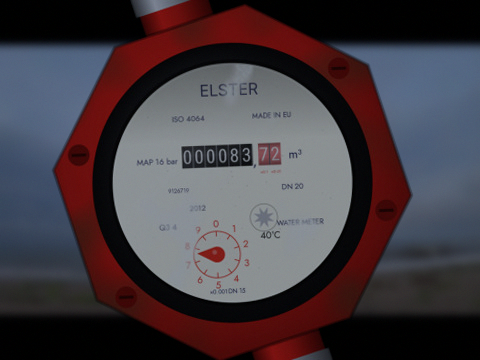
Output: **83.727** m³
